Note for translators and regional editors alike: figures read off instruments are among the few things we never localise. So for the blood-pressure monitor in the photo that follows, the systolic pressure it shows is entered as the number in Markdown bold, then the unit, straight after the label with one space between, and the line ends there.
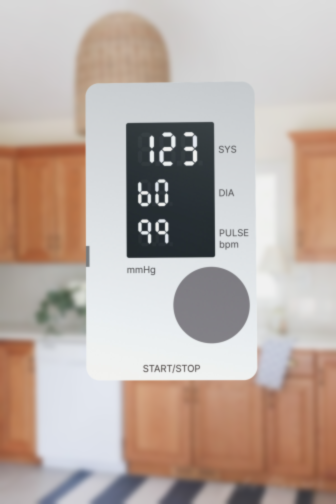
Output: **123** mmHg
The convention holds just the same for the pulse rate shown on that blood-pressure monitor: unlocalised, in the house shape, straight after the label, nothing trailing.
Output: **99** bpm
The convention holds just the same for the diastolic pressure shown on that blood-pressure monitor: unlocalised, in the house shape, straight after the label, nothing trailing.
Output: **60** mmHg
